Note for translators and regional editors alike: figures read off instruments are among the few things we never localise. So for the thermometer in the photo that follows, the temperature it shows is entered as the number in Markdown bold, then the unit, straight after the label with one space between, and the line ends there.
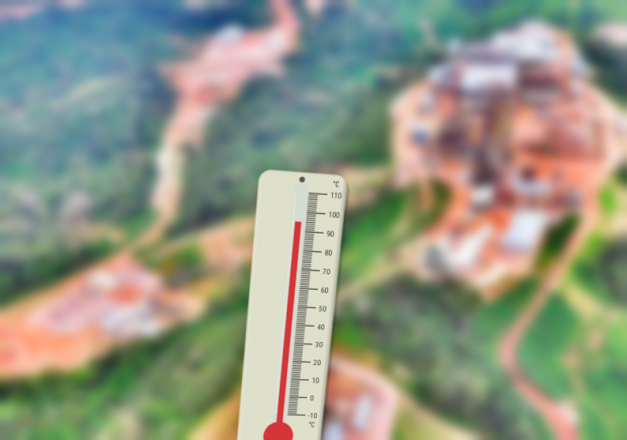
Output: **95** °C
